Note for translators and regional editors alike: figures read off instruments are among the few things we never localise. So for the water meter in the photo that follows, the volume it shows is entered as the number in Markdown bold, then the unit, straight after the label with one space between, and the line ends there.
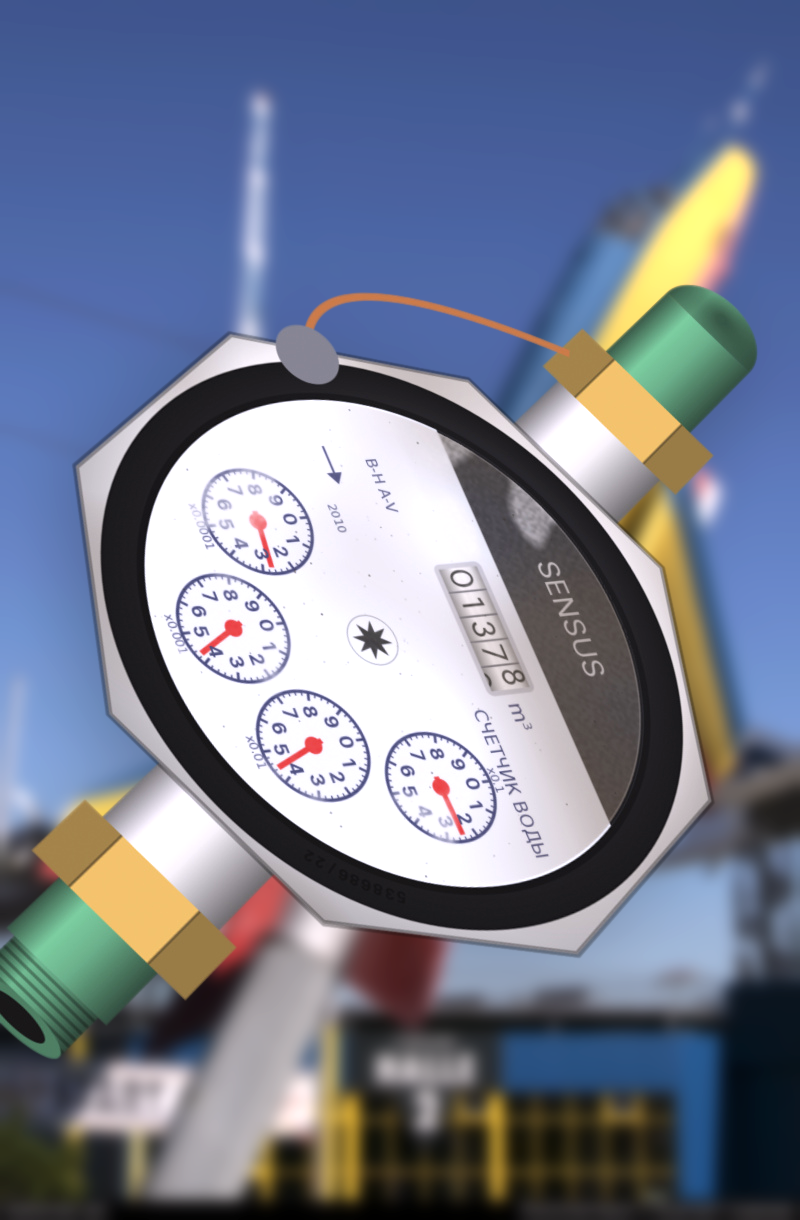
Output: **1378.2442** m³
